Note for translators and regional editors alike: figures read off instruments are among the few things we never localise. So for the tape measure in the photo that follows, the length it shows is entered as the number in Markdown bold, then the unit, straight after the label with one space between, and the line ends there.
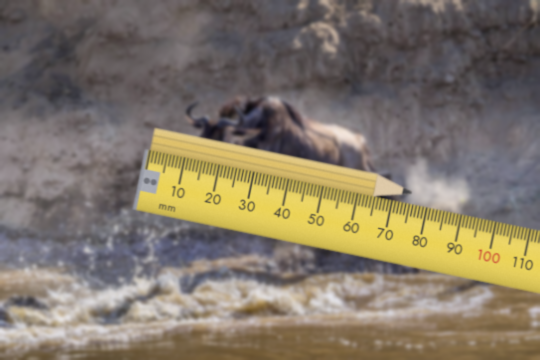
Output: **75** mm
